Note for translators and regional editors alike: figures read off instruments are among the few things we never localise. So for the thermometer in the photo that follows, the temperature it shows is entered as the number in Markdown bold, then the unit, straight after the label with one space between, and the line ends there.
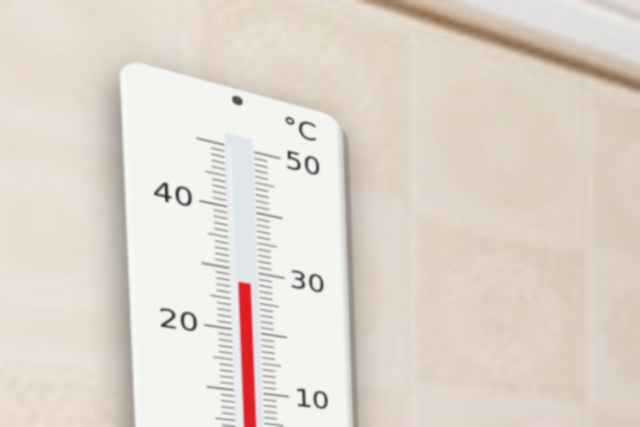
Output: **28** °C
